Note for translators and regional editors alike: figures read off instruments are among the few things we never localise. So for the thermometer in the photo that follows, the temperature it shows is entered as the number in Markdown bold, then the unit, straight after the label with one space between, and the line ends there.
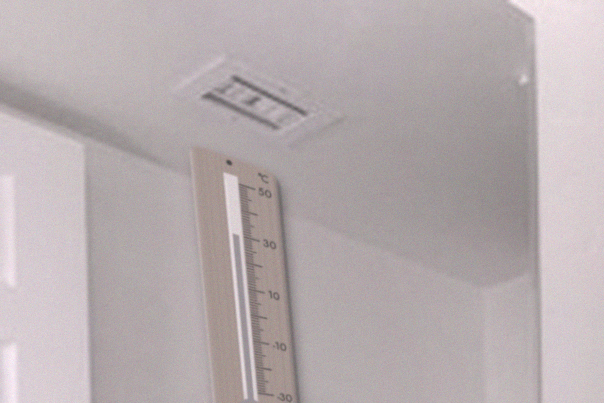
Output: **30** °C
